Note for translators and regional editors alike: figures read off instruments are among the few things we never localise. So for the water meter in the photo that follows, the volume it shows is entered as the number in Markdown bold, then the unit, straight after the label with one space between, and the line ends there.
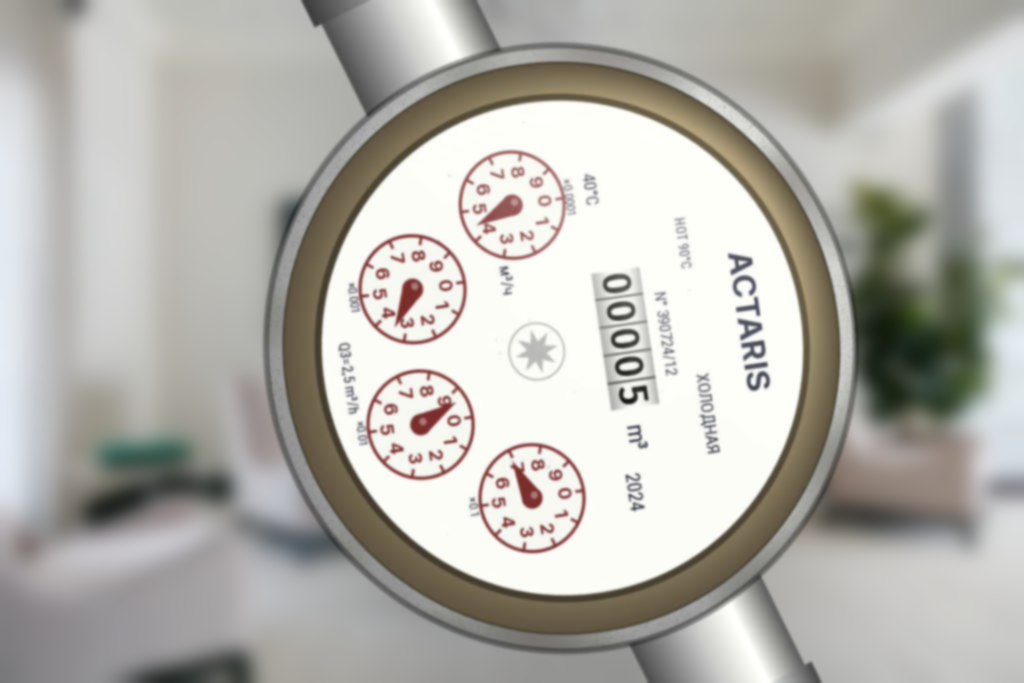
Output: **5.6934** m³
